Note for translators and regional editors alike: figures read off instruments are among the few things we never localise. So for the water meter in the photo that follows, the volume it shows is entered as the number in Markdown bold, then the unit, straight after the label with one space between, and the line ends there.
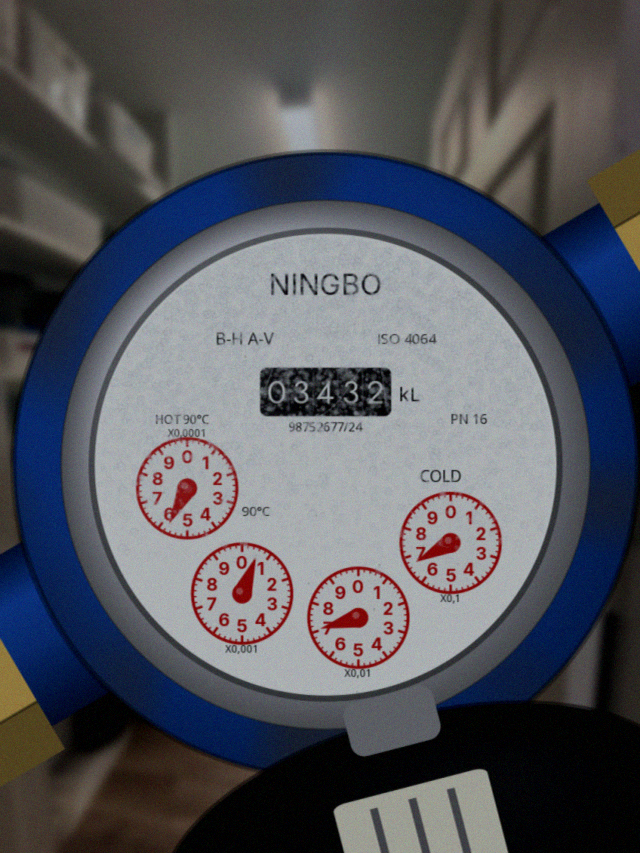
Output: **3432.6705** kL
